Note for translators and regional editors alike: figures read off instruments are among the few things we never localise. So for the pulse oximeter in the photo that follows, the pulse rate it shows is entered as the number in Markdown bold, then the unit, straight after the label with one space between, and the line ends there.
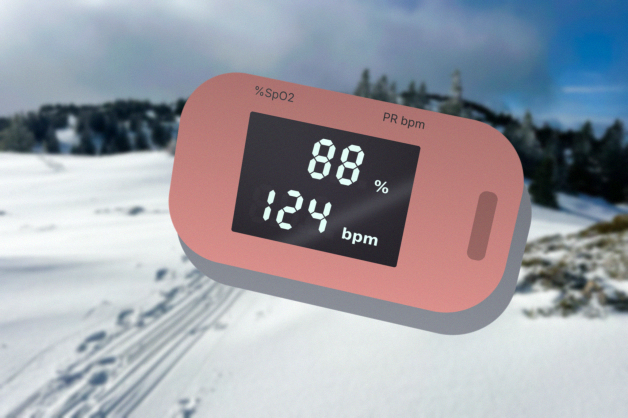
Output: **124** bpm
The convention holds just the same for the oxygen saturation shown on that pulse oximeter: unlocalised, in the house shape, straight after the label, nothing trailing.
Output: **88** %
